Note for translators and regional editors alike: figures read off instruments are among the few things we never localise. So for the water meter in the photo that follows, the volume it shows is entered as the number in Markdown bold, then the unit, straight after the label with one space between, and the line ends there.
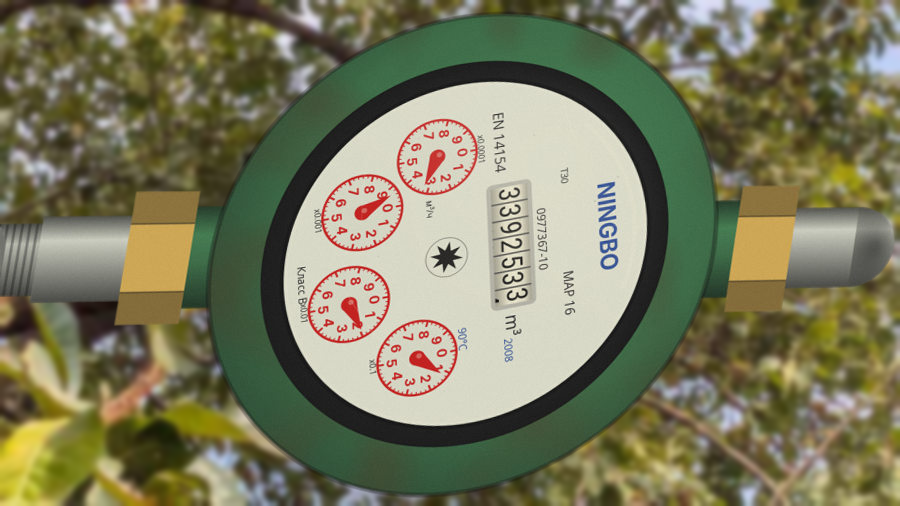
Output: **3392533.1193** m³
